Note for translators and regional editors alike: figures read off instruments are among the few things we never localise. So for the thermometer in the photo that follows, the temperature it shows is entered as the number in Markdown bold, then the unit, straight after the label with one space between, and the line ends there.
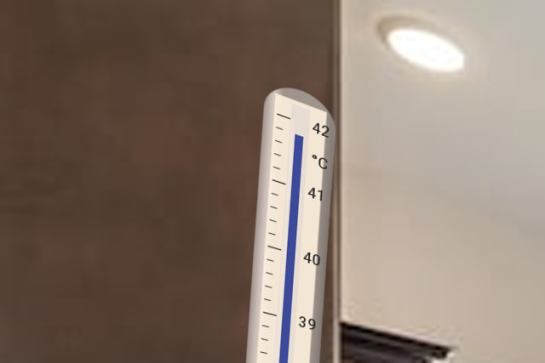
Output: **41.8** °C
